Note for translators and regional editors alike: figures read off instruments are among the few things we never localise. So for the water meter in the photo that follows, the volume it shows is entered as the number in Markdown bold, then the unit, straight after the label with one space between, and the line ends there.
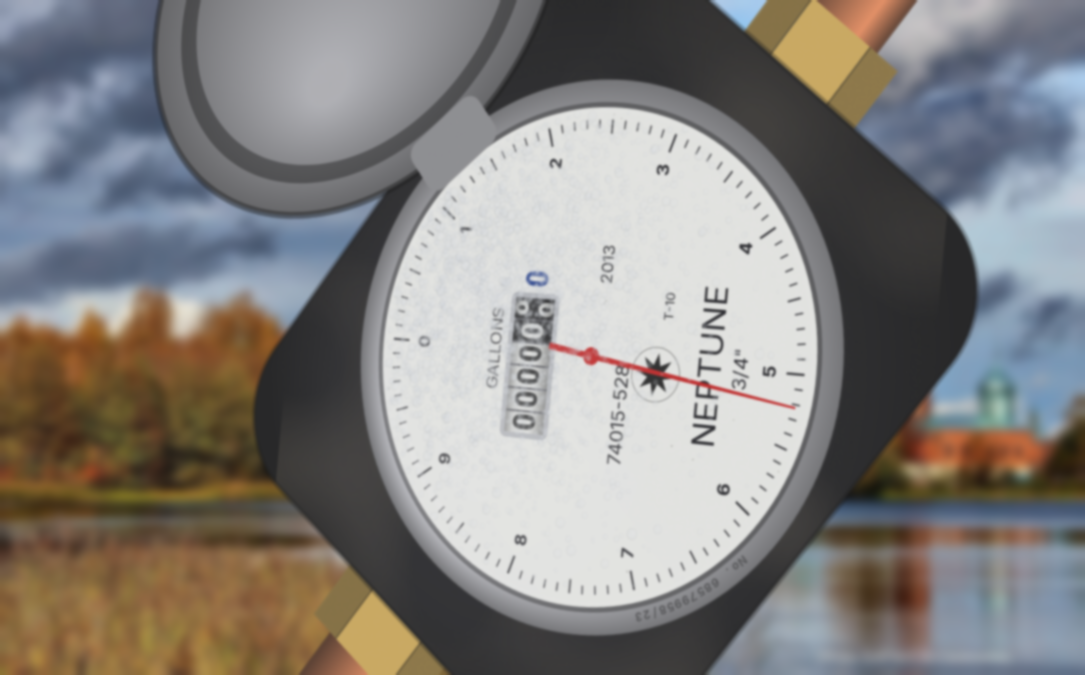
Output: **85.2** gal
